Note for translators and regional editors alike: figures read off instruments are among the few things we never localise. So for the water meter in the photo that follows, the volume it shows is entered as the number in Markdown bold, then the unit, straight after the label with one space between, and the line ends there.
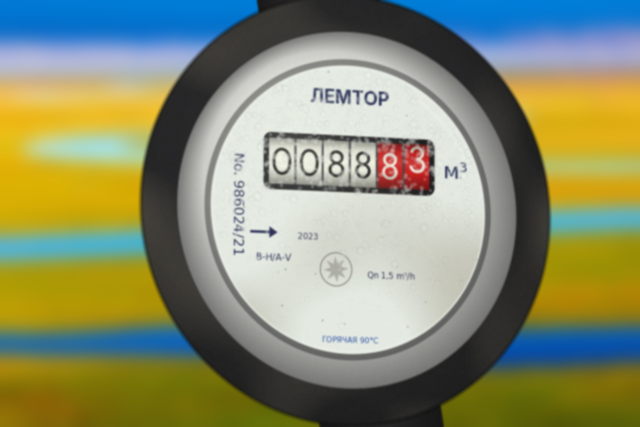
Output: **88.83** m³
